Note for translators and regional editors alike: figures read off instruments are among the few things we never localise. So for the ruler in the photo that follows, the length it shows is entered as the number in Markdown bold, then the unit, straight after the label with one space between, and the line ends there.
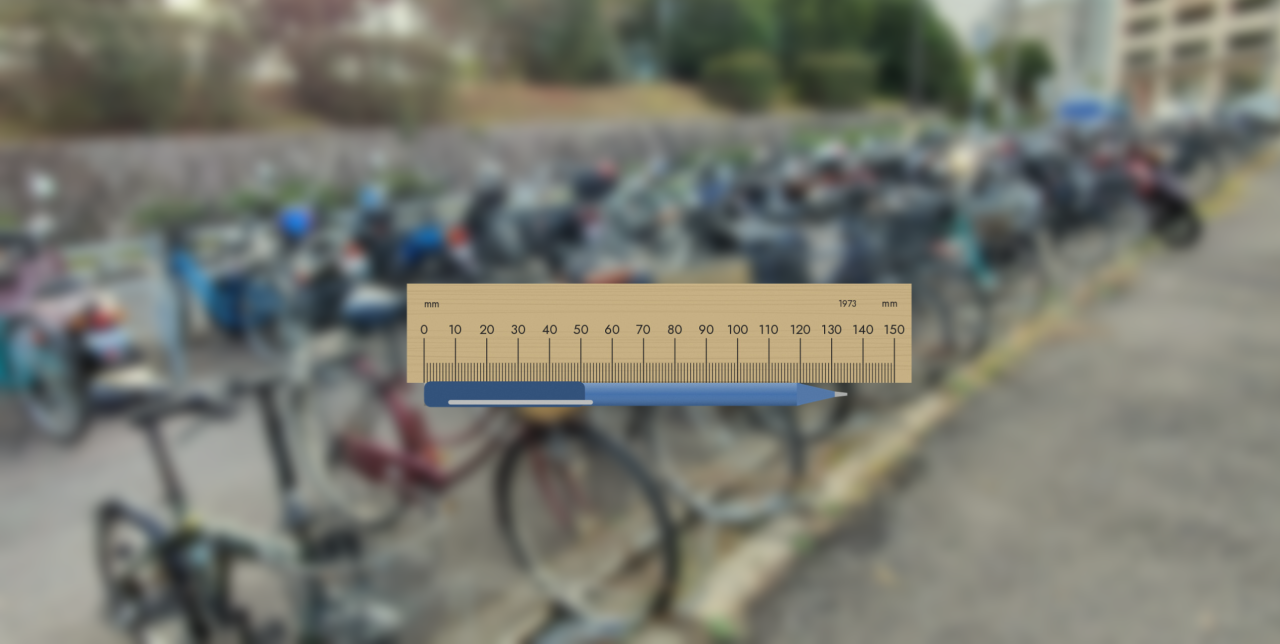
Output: **135** mm
